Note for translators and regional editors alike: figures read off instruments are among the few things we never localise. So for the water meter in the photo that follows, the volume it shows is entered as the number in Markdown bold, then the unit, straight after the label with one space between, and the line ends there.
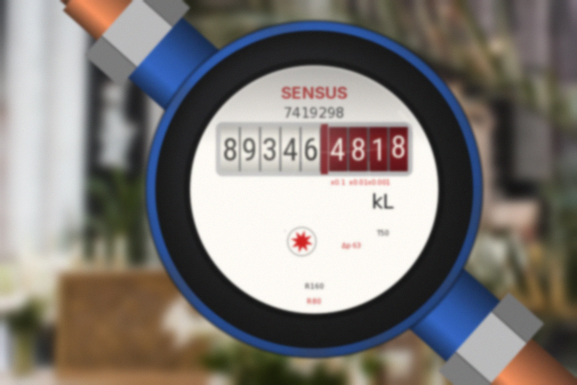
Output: **89346.4818** kL
